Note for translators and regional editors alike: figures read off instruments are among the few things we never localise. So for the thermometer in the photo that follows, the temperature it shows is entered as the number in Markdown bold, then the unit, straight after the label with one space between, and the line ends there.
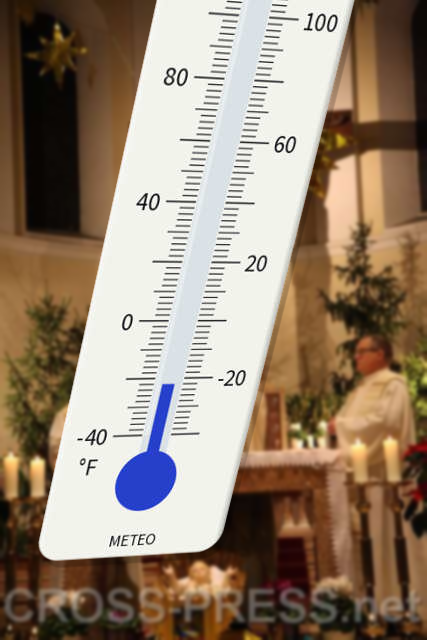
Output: **-22** °F
